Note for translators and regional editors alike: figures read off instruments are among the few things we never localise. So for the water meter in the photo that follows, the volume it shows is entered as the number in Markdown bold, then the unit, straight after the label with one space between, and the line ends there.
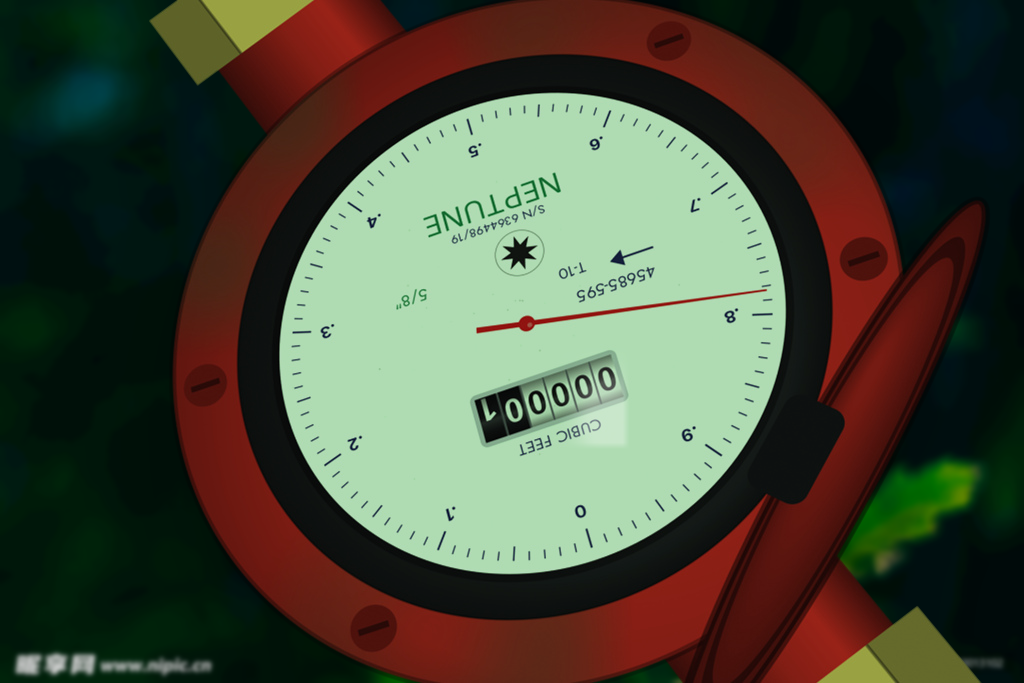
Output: **0.78** ft³
